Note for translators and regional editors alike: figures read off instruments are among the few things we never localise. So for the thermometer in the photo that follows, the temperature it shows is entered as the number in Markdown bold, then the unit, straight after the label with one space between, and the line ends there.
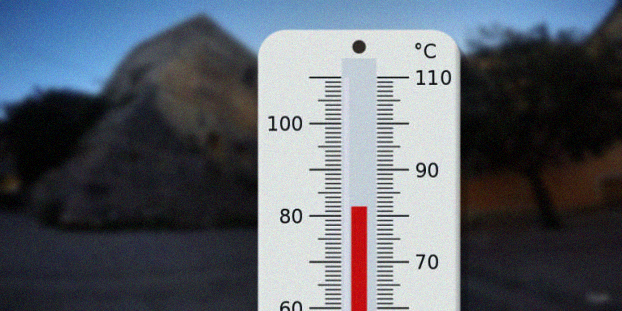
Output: **82** °C
